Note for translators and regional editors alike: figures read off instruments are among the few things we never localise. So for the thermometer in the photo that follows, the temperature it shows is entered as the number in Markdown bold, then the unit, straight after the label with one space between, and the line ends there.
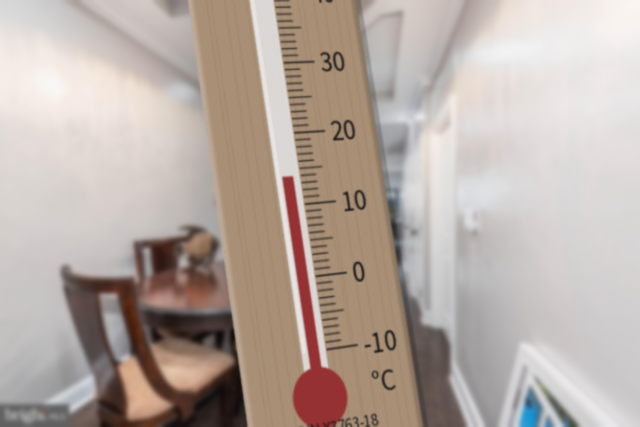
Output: **14** °C
